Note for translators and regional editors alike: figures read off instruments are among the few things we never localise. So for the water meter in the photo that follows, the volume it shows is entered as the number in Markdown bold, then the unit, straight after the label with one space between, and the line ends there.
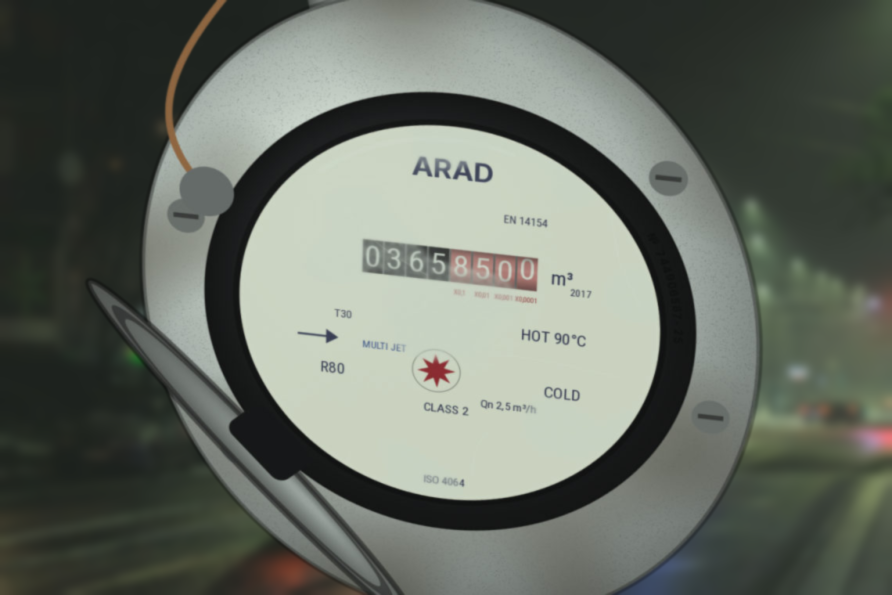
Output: **365.8500** m³
